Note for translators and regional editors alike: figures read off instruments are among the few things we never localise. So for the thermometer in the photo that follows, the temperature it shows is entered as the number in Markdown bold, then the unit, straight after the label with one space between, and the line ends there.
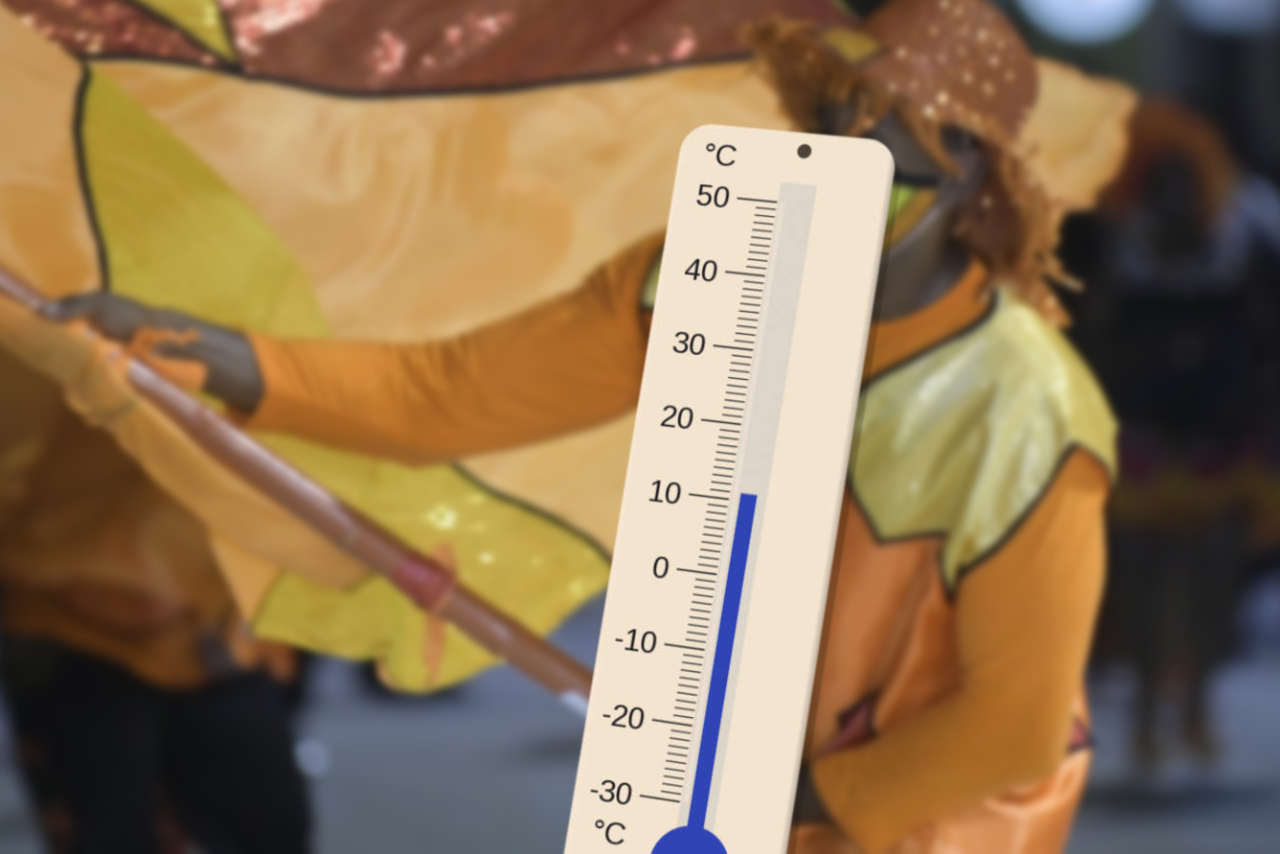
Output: **11** °C
